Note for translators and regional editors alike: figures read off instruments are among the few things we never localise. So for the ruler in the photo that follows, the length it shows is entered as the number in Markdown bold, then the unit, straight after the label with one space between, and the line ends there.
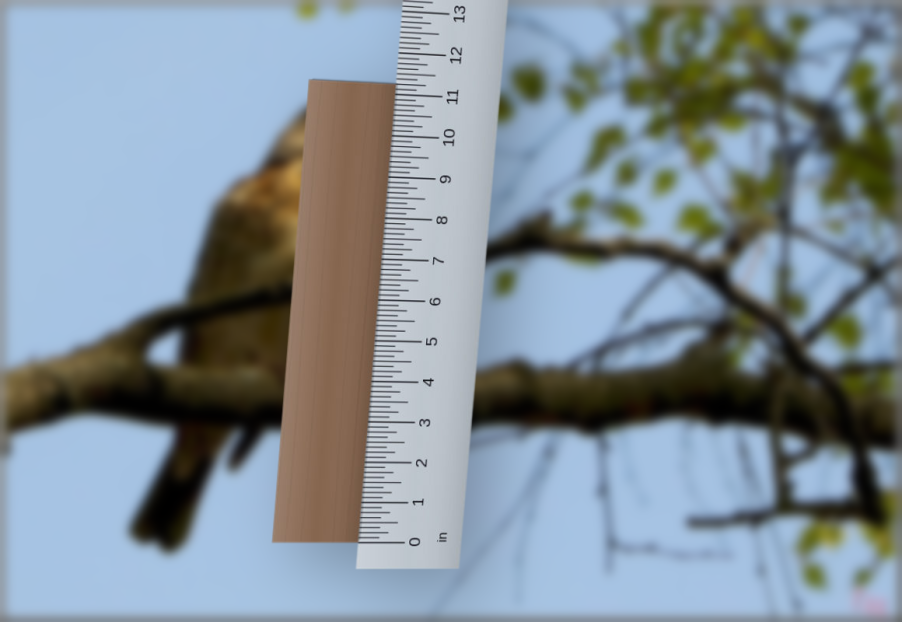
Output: **11.25** in
